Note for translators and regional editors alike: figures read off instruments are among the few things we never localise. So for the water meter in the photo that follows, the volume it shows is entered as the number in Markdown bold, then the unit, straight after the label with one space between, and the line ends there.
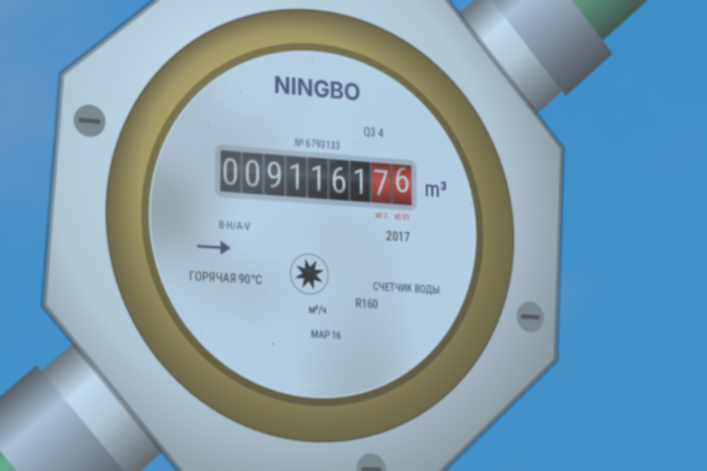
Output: **91161.76** m³
